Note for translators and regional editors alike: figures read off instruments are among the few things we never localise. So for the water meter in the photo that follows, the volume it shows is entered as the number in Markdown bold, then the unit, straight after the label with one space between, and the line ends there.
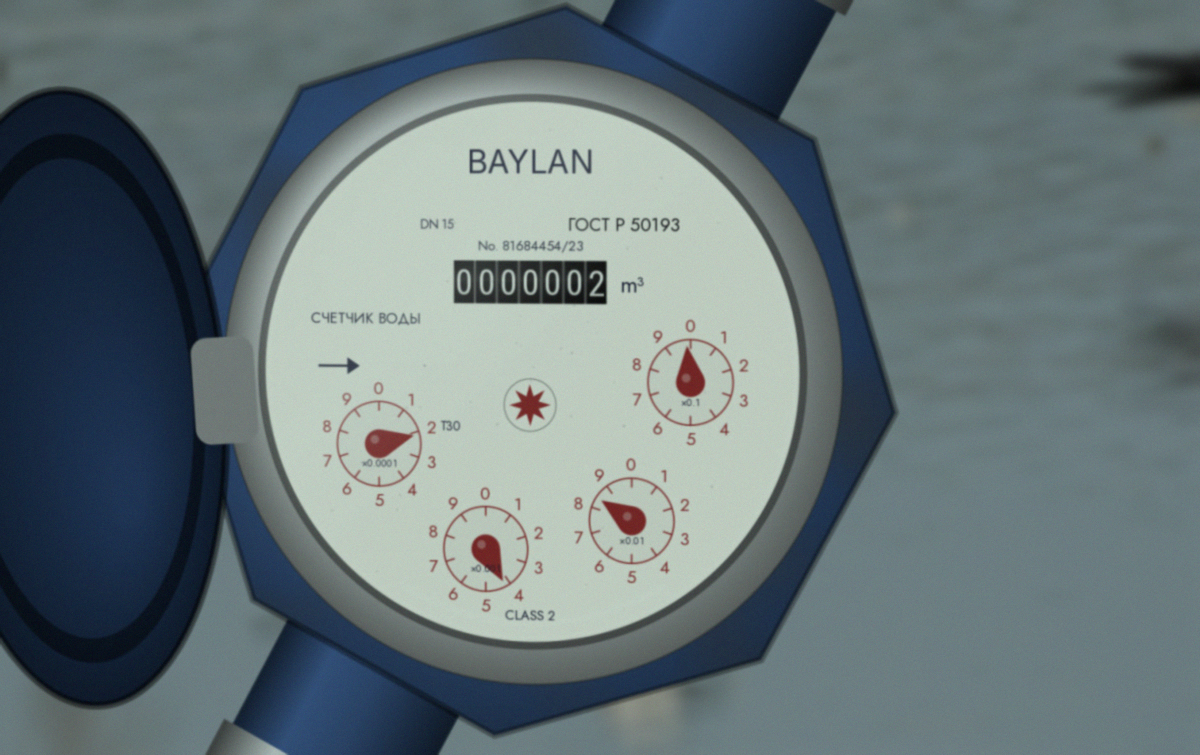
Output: **1.9842** m³
